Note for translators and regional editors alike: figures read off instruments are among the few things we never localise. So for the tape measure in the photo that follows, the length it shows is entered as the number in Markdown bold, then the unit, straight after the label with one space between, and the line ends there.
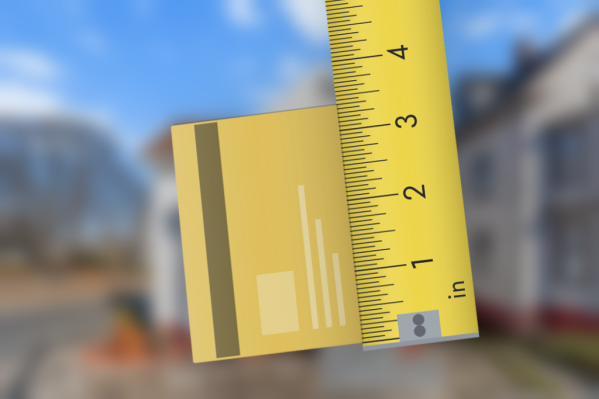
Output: **3.375** in
